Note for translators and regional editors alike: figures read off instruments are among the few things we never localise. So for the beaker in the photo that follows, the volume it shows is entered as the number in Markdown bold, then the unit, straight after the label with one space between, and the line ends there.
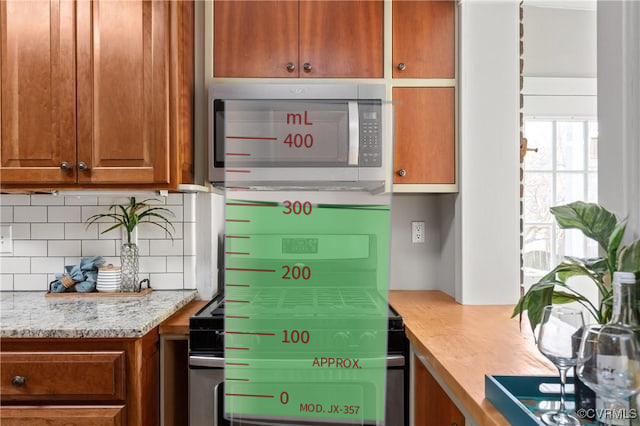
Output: **300** mL
